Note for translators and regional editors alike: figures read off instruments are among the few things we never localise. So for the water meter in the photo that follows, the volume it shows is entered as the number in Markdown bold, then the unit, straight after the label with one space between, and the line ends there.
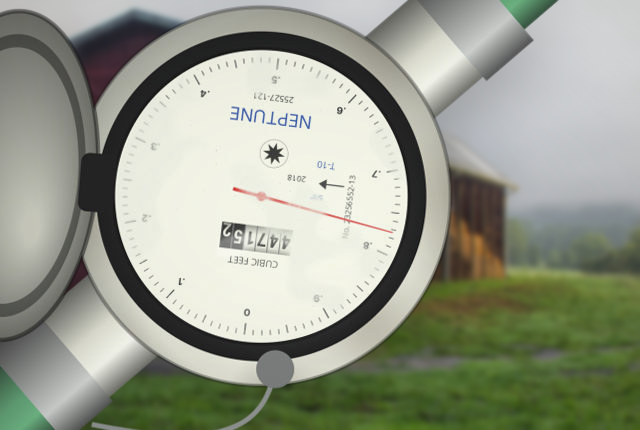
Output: **447151.77** ft³
